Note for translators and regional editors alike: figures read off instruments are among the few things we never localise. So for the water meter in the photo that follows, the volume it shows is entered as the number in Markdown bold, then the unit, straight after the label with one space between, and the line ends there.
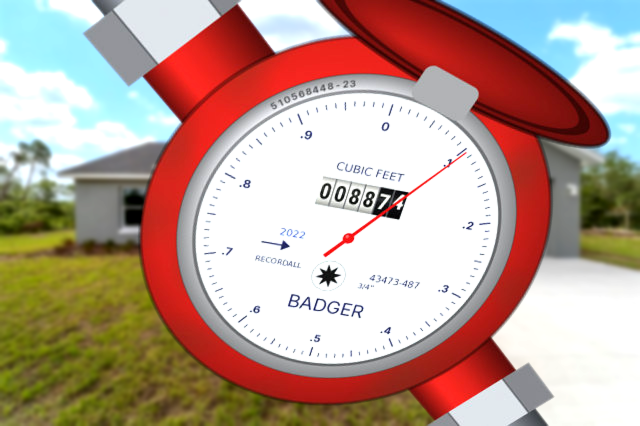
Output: **8874.10** ft³
